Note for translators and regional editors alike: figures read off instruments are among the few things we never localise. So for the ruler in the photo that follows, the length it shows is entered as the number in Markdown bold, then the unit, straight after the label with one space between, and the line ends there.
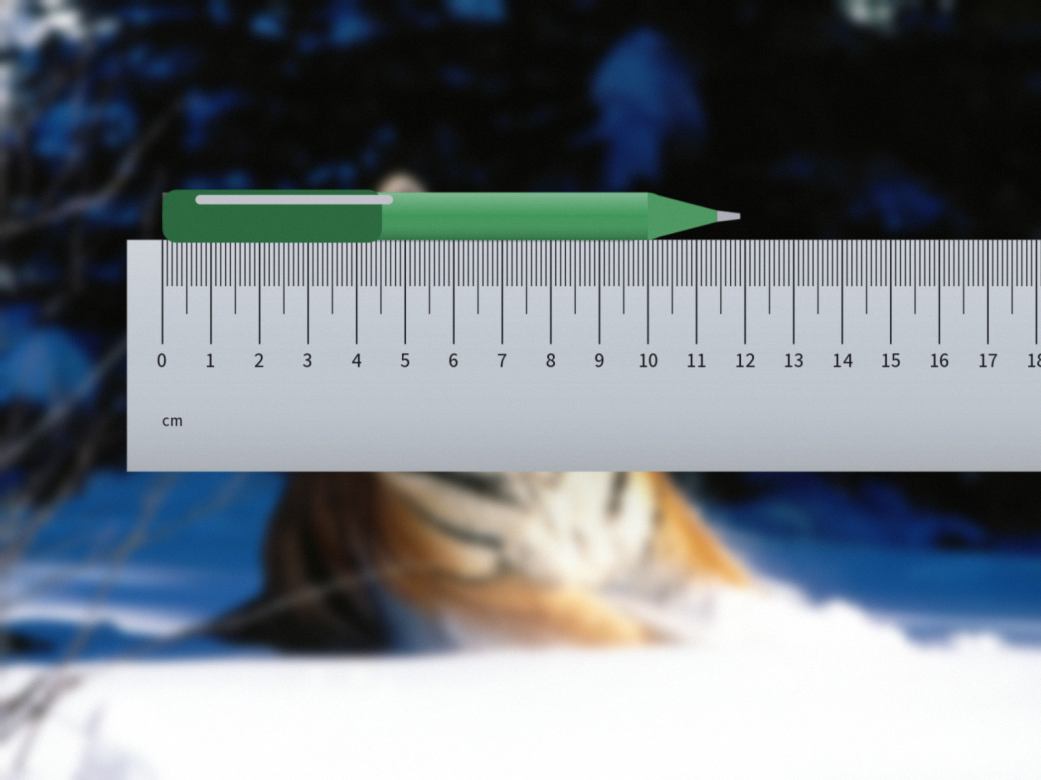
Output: **11.9** cm
